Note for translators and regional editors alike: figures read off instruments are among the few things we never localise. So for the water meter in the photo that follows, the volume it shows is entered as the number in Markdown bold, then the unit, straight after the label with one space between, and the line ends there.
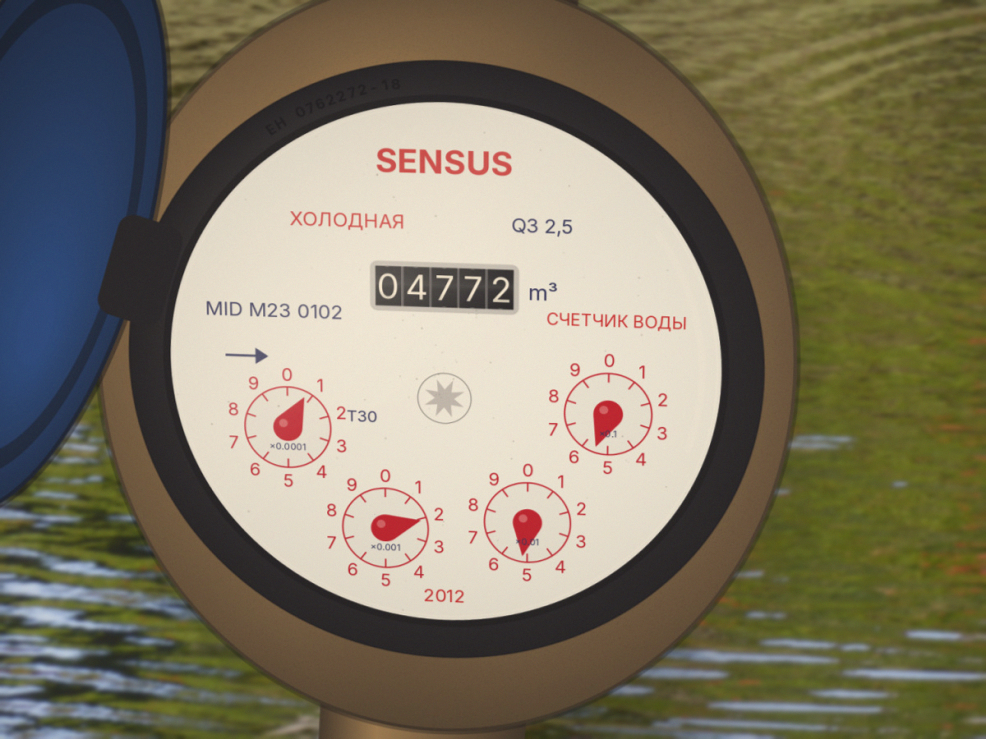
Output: **4772.5520** m³
